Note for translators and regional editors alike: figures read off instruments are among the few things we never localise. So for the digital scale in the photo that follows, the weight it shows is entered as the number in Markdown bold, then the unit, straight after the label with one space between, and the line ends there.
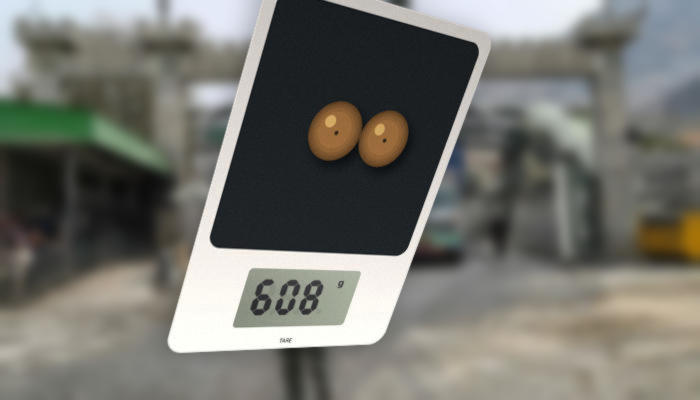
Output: **608** g
